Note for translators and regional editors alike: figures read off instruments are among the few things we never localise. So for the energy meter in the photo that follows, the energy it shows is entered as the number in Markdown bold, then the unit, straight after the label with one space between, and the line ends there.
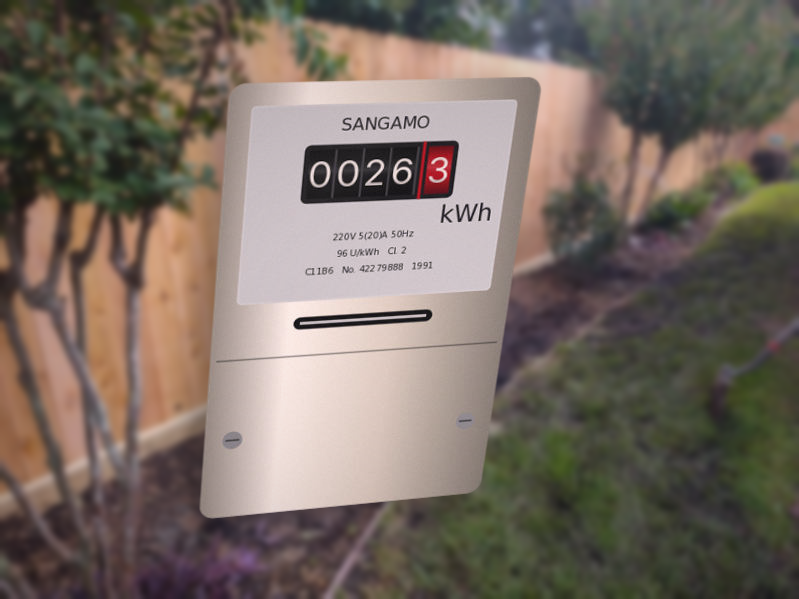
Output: **26.3** kWh
